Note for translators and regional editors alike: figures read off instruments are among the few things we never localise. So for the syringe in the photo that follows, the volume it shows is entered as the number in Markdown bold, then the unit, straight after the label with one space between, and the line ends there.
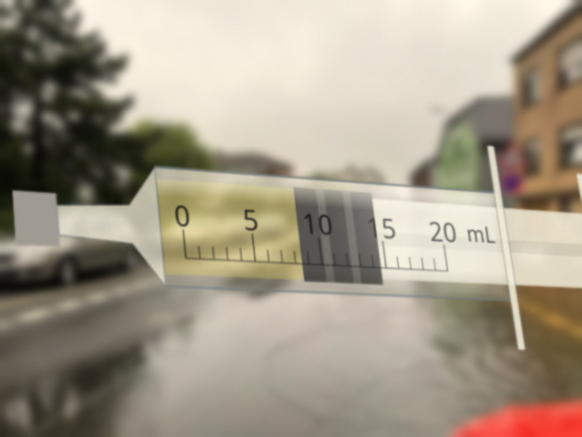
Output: **8.5** mL
